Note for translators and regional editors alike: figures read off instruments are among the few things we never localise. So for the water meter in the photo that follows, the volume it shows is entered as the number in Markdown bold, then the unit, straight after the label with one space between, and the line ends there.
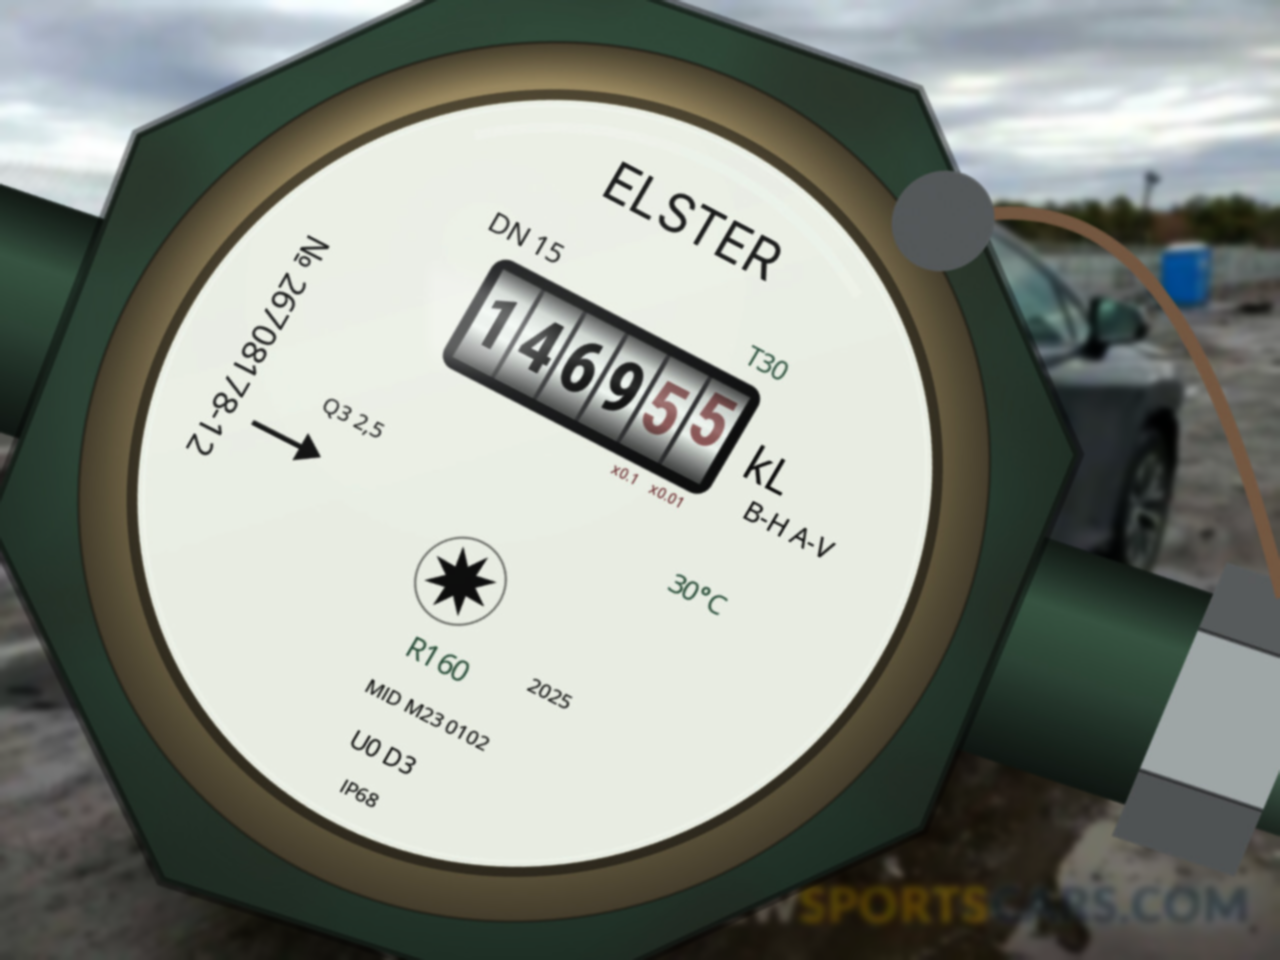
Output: **1469.55** kL
